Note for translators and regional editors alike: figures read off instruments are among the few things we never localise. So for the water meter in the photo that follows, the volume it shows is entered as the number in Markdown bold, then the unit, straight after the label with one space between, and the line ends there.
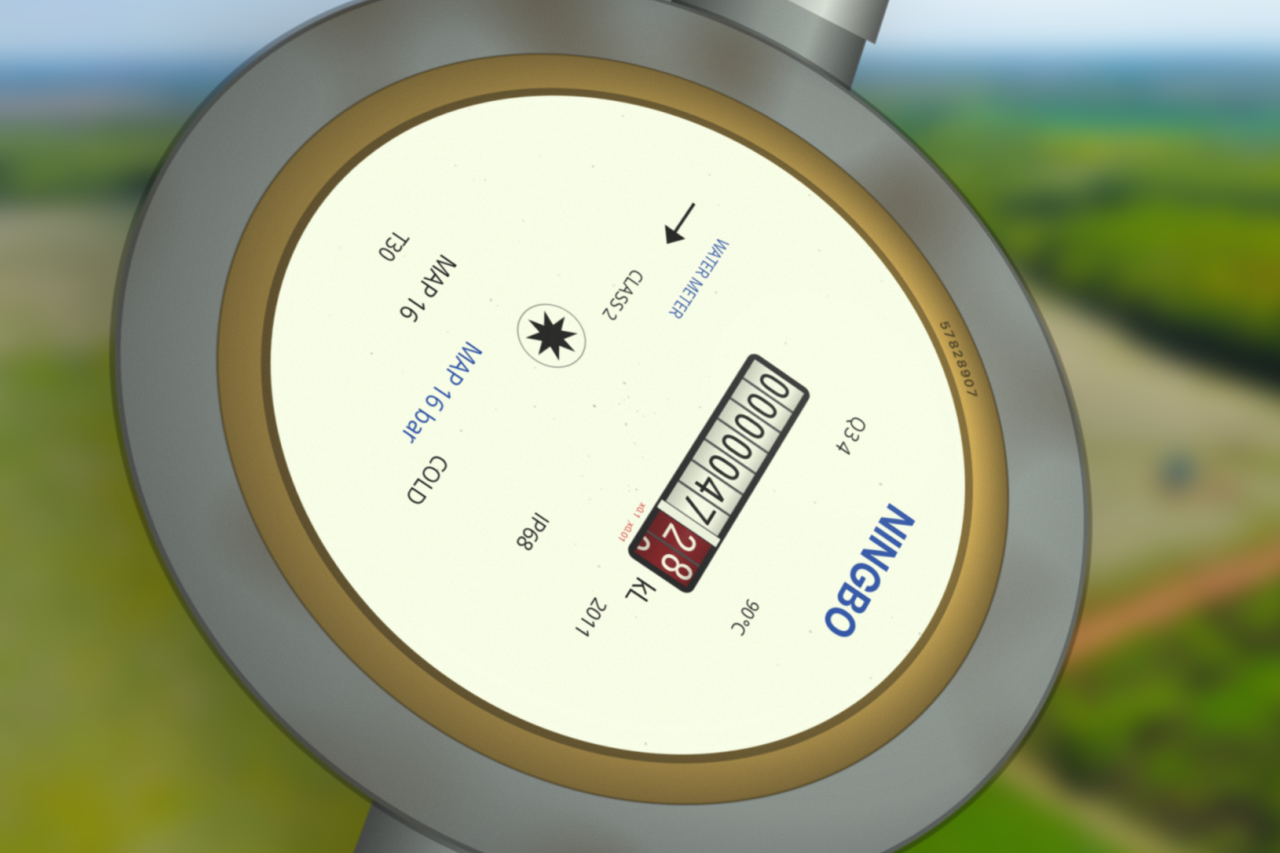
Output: **47.28** kL
